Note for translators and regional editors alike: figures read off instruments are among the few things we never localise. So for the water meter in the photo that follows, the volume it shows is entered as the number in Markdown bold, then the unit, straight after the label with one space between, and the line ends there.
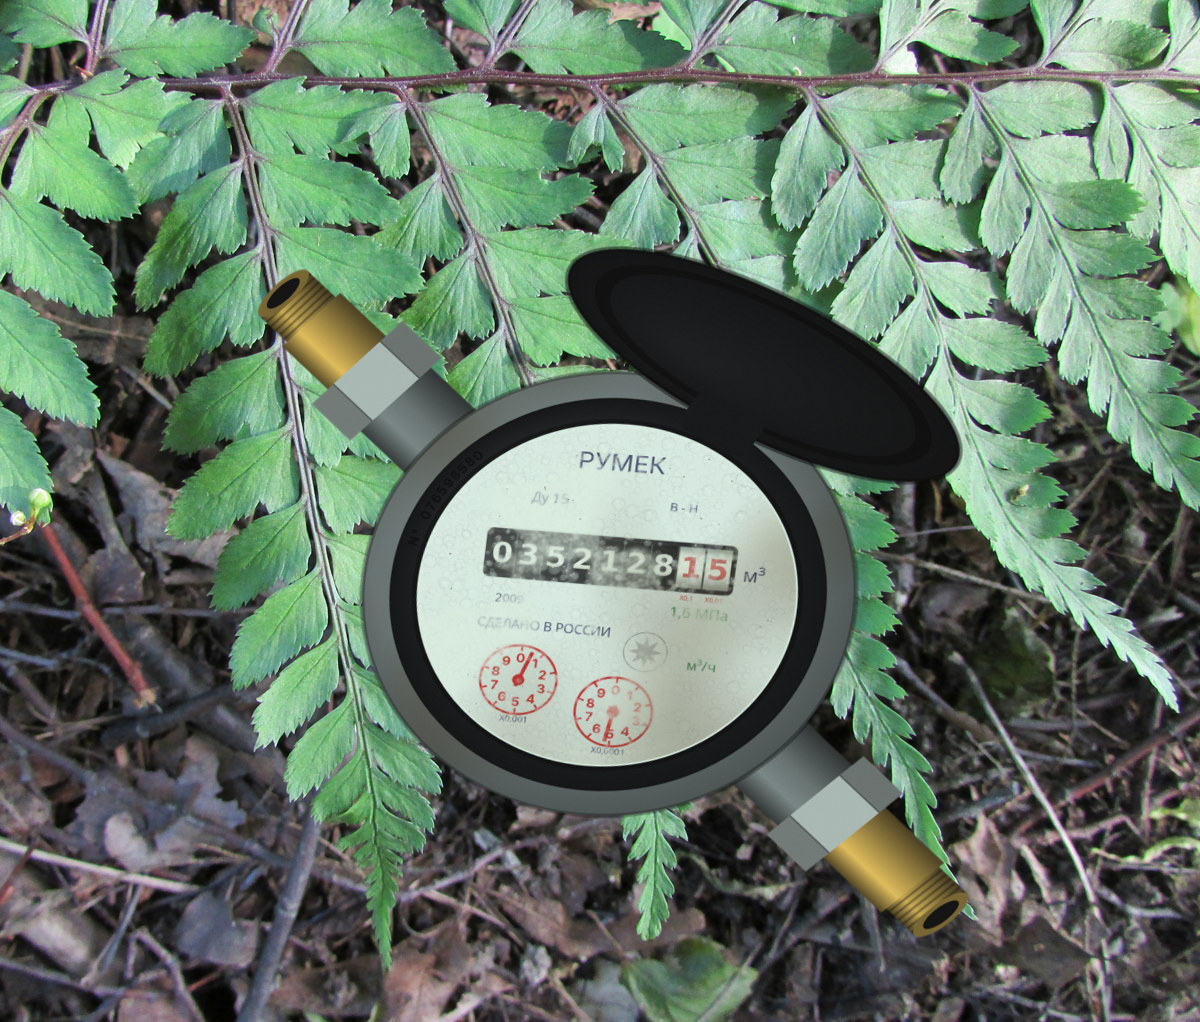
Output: **352128.1505** m³
